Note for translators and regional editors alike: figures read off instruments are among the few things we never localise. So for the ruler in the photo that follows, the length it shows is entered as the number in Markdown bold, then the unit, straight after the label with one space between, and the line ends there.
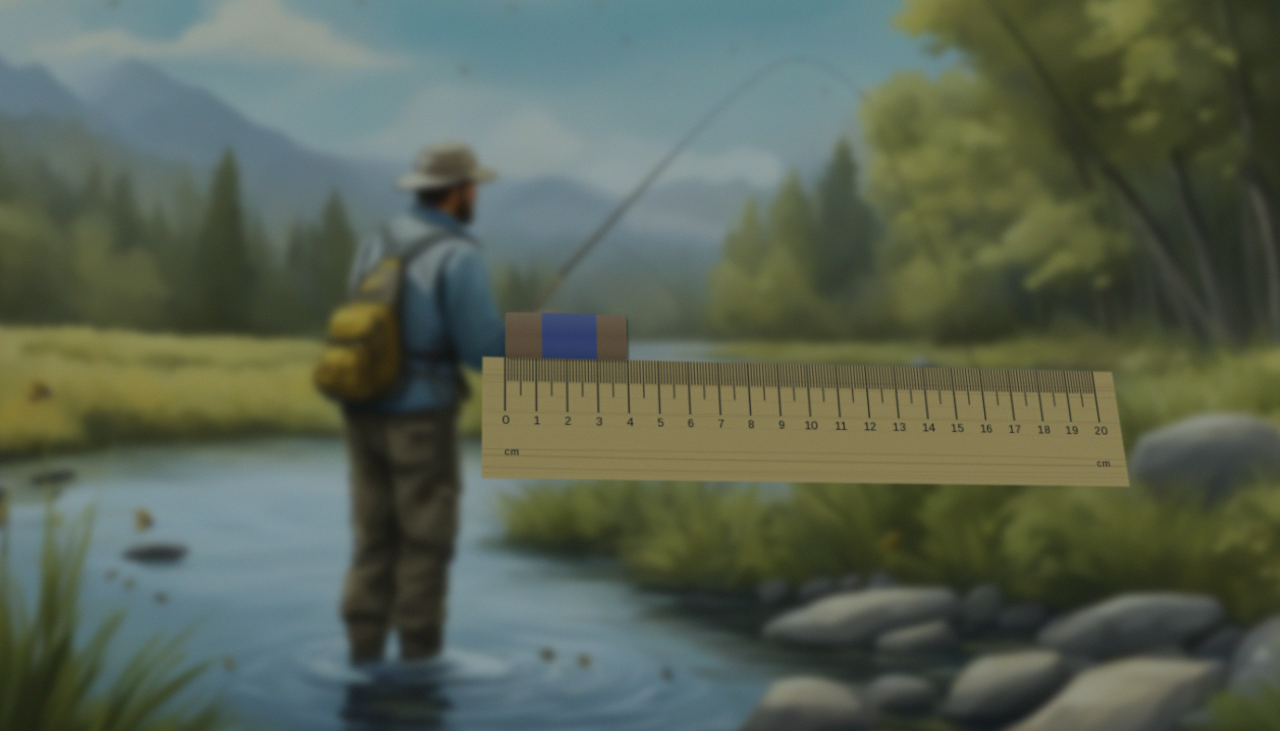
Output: **4** cm
